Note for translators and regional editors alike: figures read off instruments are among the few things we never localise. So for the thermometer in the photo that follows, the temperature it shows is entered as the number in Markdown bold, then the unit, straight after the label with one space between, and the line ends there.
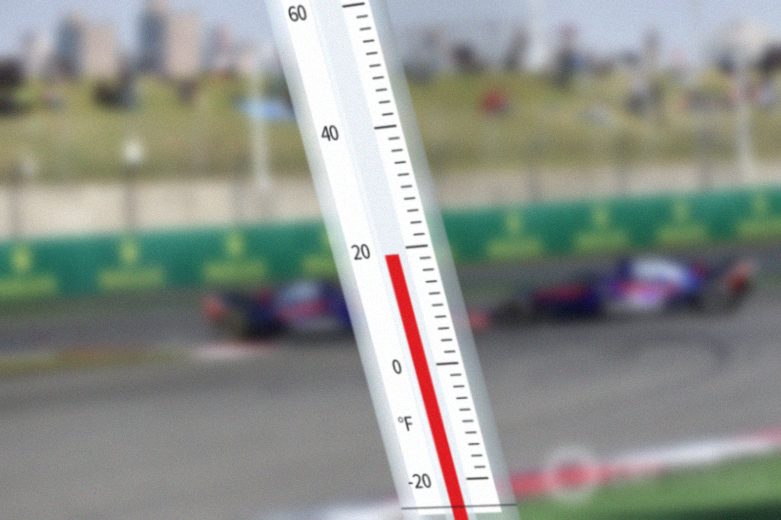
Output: **19** °F
